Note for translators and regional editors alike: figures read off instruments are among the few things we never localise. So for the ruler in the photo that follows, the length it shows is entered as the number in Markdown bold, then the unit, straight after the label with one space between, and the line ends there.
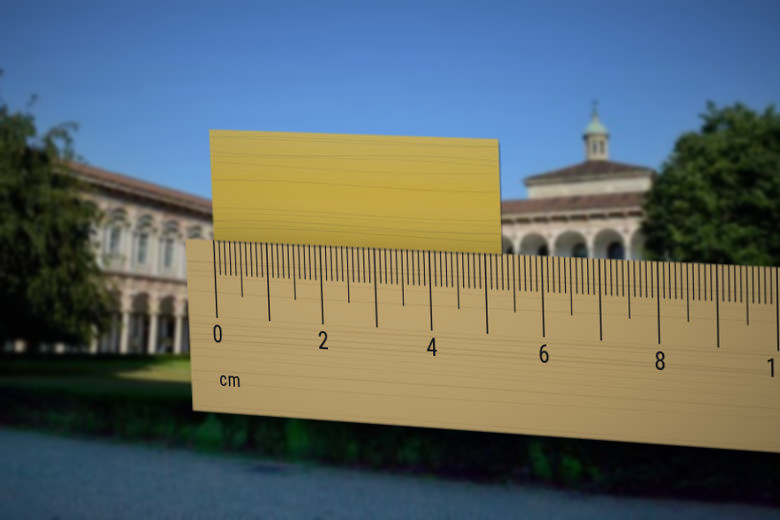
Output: **5.3** cm
